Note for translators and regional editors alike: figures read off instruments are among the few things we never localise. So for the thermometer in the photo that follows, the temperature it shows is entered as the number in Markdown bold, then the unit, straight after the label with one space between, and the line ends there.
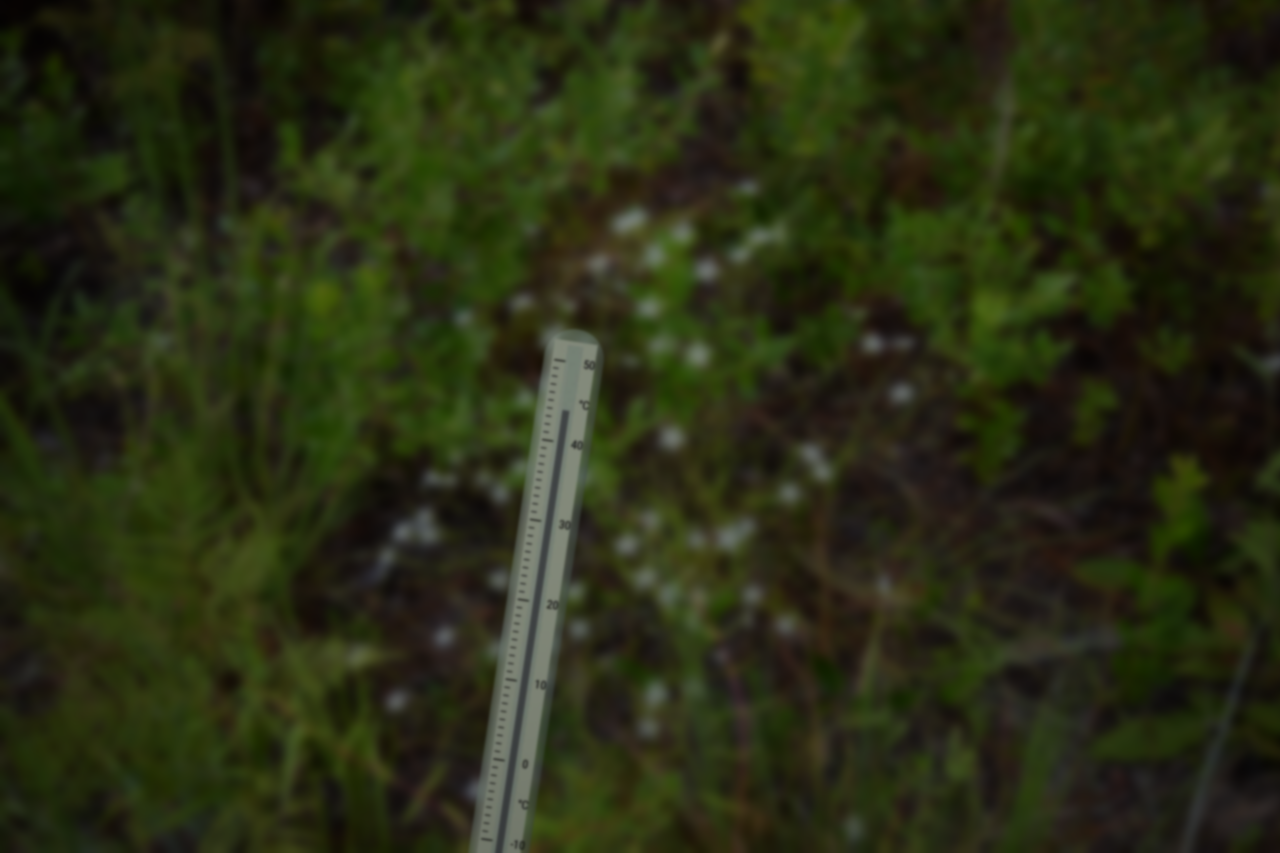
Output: **44** °C
